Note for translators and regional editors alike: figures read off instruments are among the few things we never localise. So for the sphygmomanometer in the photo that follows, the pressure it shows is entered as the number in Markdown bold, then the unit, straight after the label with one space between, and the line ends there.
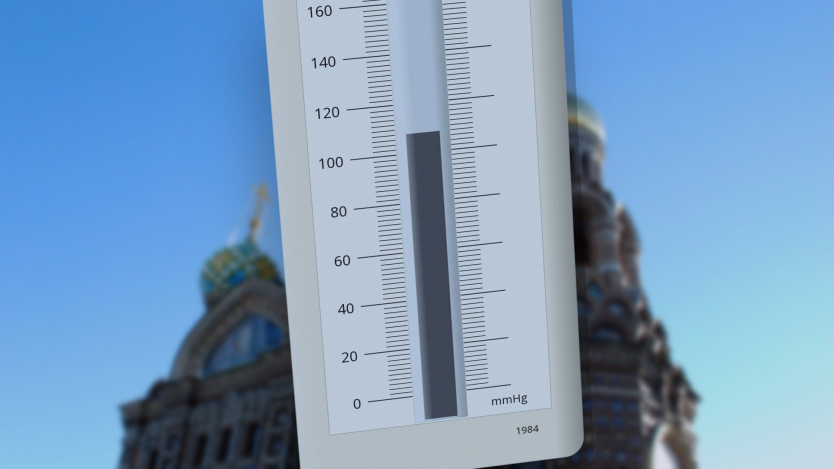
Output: **108** mmHg
